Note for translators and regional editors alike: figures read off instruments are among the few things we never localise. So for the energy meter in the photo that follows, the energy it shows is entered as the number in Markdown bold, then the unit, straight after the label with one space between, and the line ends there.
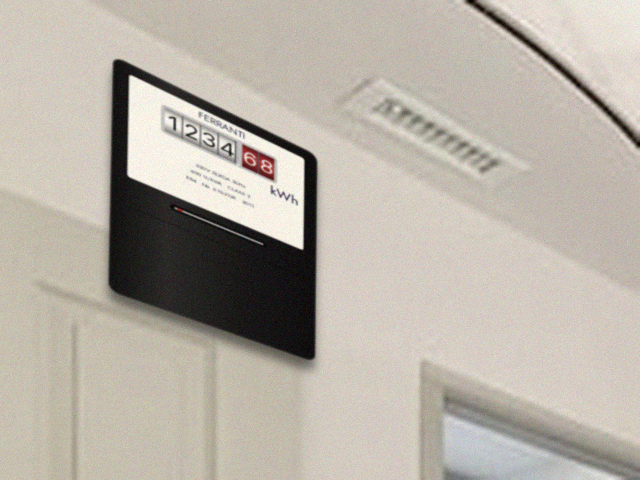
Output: **1234.68** kWh
